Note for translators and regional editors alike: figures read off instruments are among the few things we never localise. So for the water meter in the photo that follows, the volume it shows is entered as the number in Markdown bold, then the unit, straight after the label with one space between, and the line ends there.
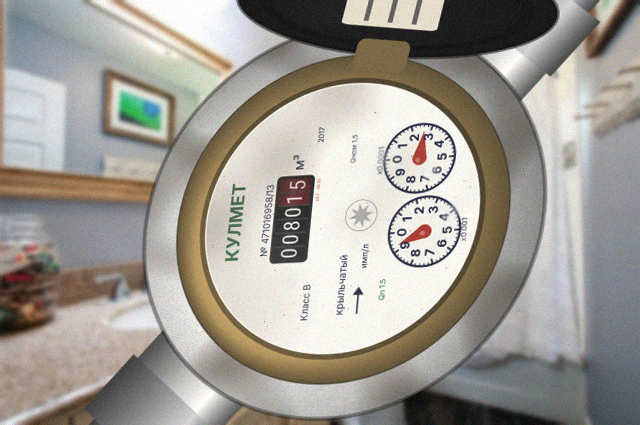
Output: **80.1492** m³
